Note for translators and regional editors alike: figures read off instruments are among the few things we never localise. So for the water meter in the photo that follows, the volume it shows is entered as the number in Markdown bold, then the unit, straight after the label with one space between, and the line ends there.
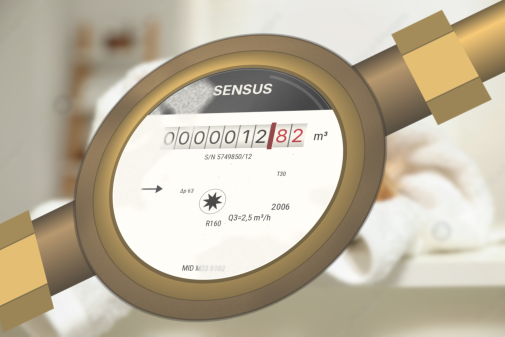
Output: **12.82** m³
